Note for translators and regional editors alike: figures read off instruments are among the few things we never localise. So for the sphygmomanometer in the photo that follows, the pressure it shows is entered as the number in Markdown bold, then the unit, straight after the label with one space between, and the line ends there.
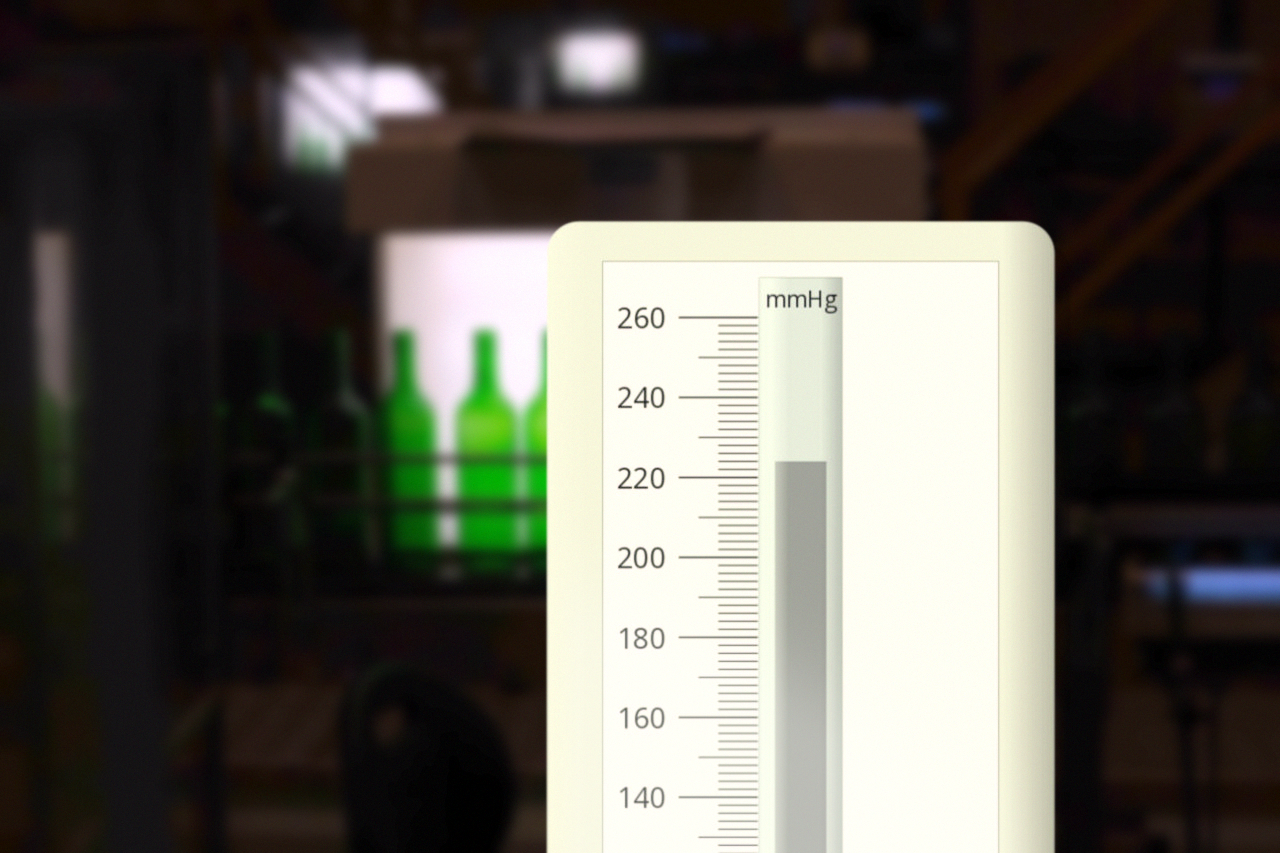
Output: **224** mmHg
